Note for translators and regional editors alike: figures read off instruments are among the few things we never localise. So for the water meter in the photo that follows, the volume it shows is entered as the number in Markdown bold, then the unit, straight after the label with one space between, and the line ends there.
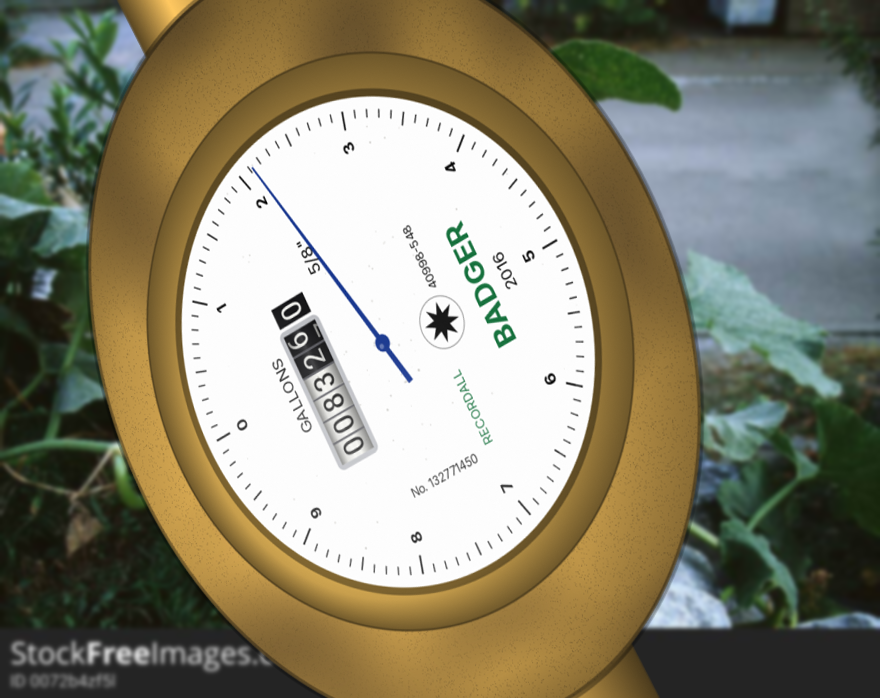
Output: **83262.1** gal
